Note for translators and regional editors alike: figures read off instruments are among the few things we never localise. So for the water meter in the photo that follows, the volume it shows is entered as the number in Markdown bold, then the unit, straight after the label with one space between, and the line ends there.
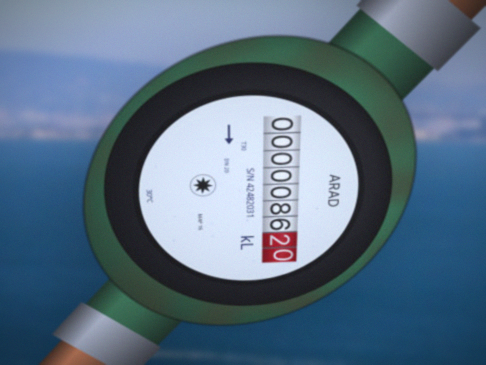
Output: **86.20** kL
